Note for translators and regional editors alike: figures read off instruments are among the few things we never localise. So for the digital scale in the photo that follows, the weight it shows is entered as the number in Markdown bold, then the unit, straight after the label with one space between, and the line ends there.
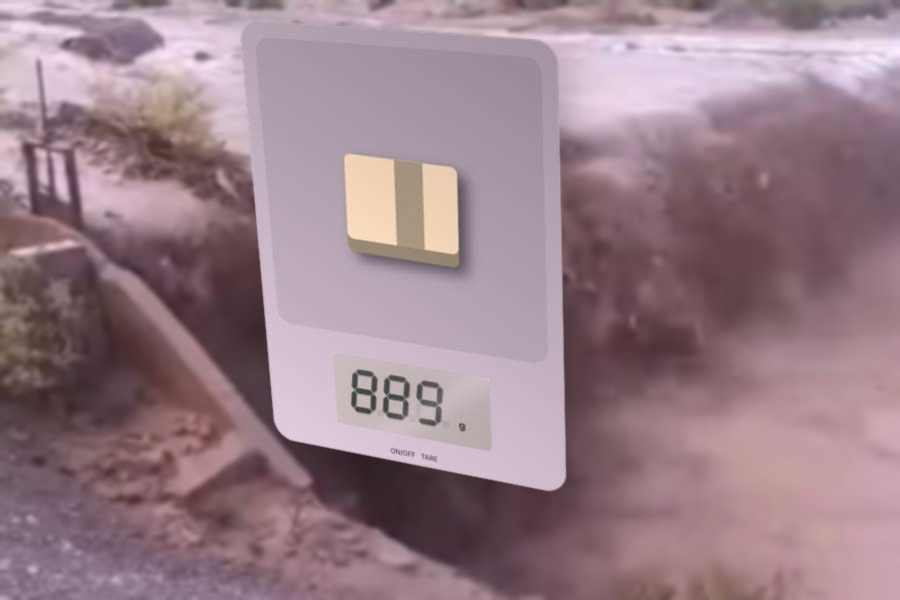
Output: **889** g
